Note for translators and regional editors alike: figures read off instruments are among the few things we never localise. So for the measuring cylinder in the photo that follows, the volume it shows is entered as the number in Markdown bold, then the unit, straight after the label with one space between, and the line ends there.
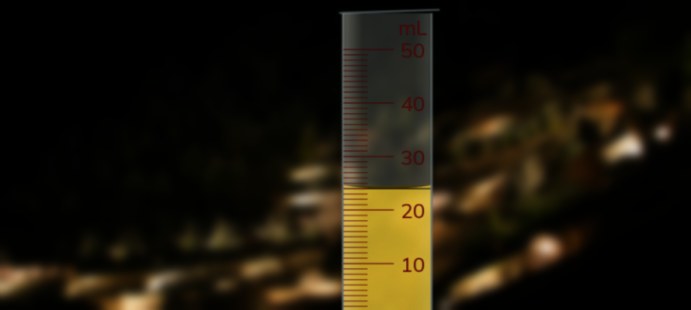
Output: **24** mL
